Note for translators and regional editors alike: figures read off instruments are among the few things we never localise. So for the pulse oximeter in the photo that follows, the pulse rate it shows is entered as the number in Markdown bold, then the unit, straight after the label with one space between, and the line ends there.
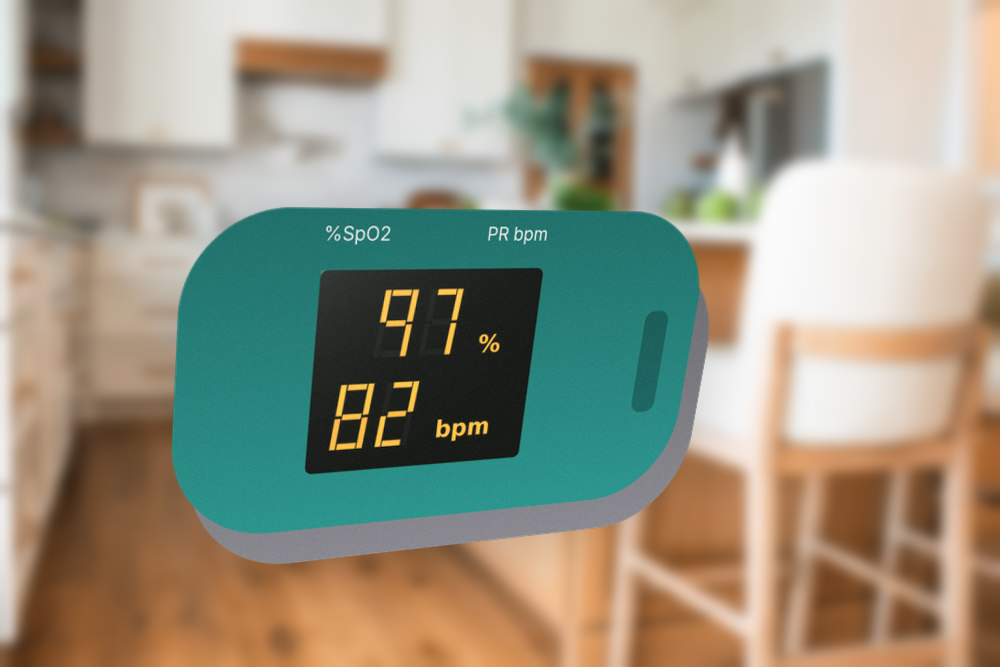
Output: **82** bpm
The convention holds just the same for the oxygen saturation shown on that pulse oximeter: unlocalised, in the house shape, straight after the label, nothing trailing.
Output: **97** %
